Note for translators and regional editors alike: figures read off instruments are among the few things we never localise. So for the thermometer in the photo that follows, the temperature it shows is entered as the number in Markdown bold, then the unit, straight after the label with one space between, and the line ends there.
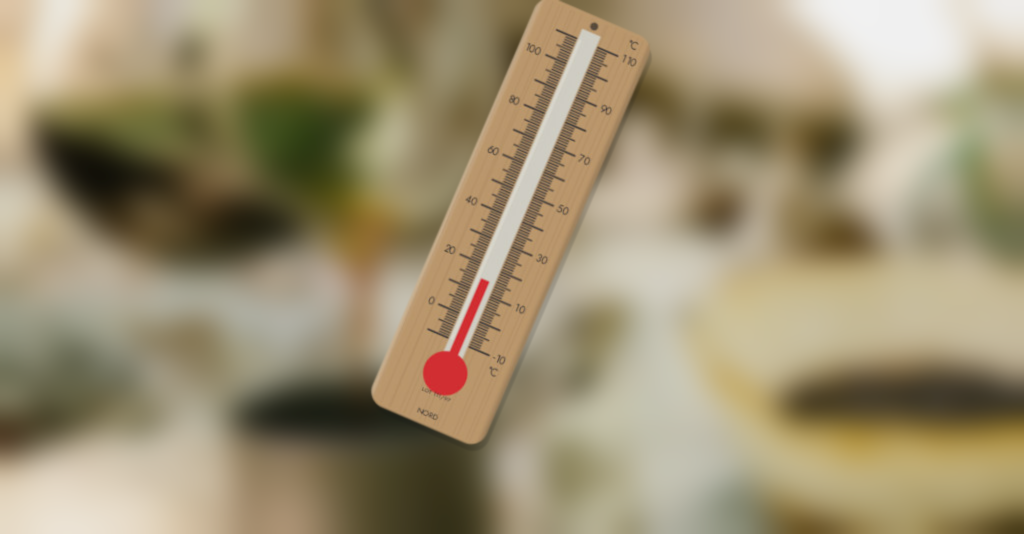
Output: **15** °C
